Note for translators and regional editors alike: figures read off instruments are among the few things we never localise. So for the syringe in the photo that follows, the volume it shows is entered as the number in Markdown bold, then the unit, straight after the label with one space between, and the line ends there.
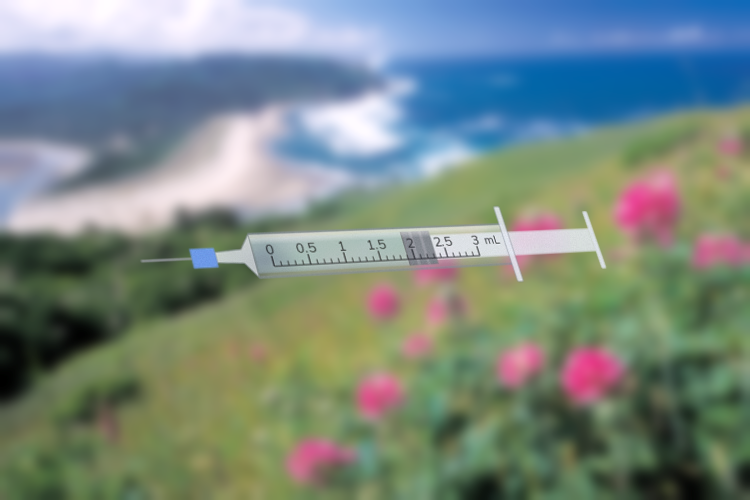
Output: **1.9** mL
